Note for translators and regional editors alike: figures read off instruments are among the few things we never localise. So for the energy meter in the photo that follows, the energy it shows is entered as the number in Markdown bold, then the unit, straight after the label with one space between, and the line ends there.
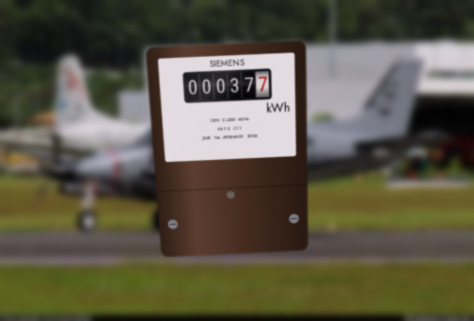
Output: **37.7** kWh
